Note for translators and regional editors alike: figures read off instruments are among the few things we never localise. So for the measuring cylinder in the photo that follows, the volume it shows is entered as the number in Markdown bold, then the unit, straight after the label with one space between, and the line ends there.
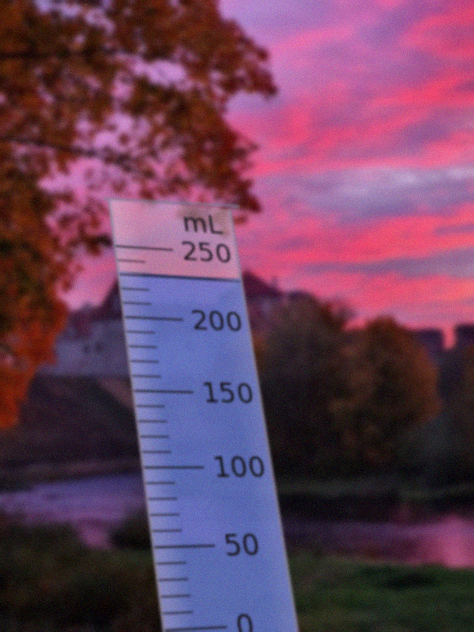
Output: **230** mL
